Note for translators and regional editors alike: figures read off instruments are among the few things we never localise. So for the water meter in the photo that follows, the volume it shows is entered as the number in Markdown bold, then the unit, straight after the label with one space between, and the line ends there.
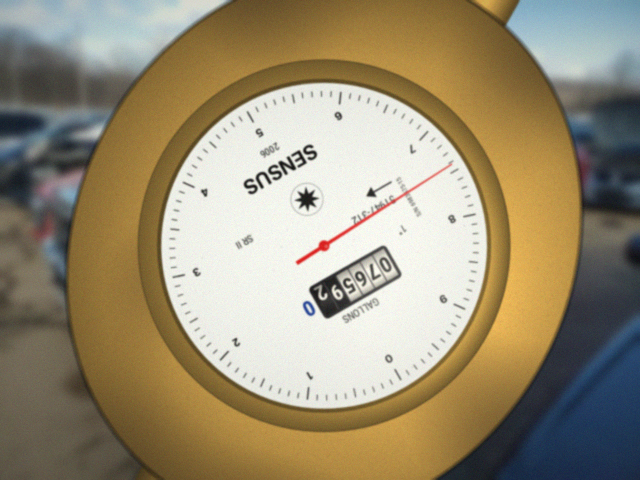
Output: **765917.4** gal
